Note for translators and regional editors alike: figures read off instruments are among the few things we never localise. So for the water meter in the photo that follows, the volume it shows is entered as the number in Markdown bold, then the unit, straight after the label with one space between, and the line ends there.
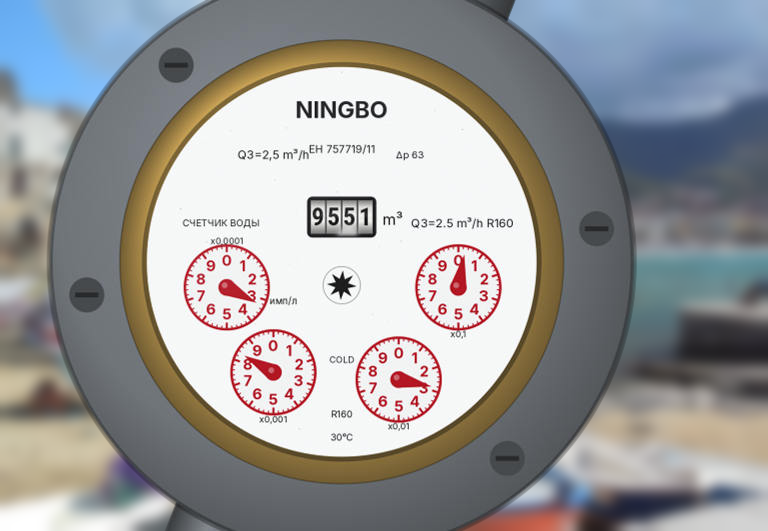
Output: **9551.0283** m³
